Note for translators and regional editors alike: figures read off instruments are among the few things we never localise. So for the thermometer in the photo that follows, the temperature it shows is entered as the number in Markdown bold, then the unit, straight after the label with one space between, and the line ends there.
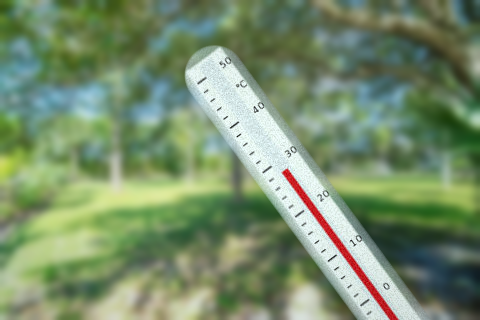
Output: **28** °C
